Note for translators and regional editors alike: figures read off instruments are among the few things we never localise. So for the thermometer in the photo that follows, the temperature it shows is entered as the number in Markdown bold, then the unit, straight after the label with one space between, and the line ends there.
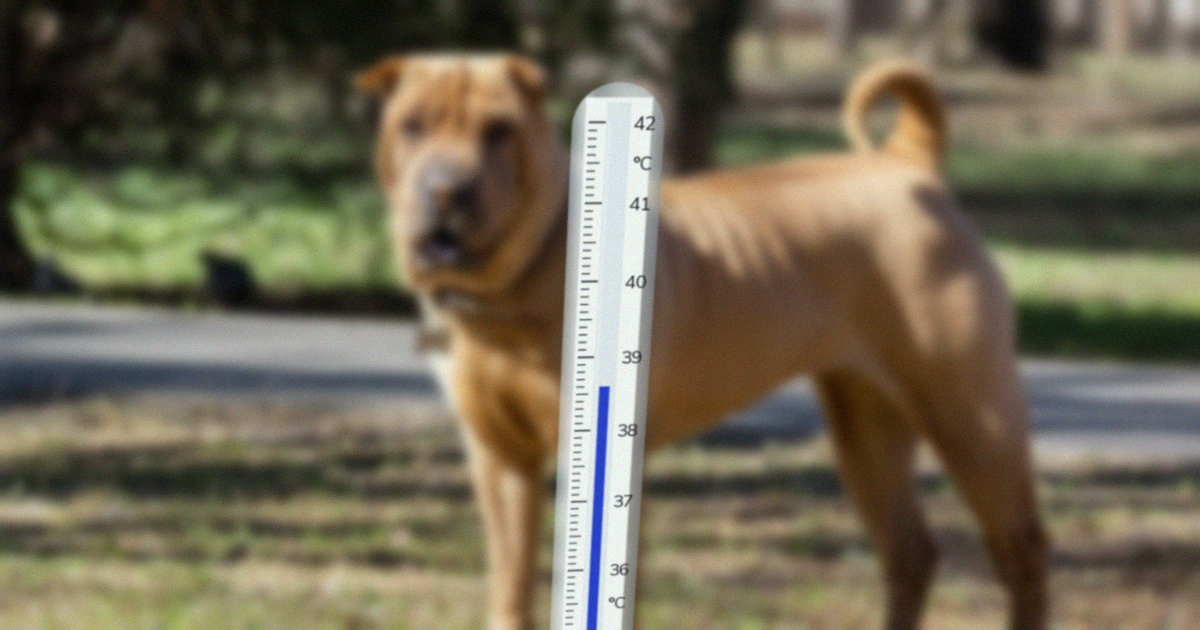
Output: **38.6** °C
